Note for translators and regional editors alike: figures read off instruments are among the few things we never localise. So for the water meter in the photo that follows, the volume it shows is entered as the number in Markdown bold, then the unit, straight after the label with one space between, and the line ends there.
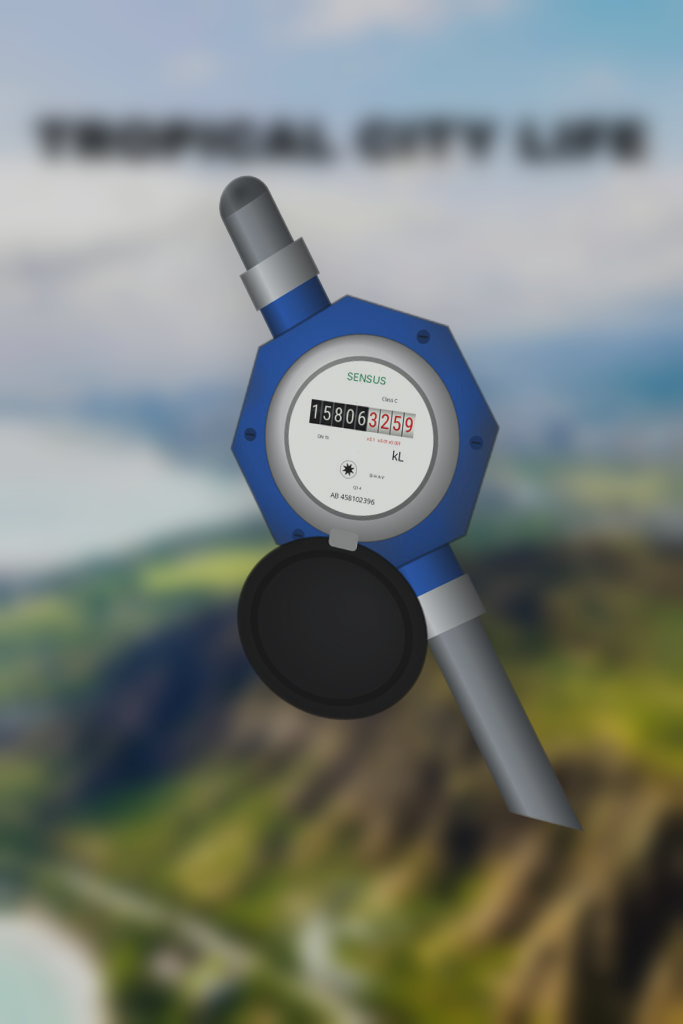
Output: **15806.3259** kL
